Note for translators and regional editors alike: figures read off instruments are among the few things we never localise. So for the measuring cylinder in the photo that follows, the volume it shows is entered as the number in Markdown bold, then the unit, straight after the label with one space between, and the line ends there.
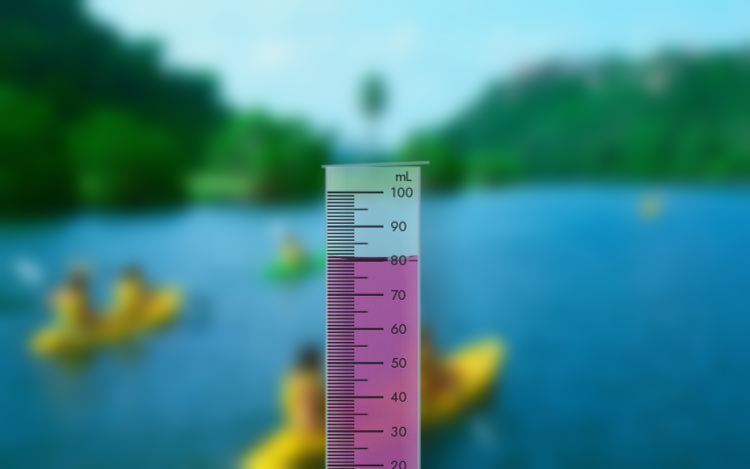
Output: **80** mL
